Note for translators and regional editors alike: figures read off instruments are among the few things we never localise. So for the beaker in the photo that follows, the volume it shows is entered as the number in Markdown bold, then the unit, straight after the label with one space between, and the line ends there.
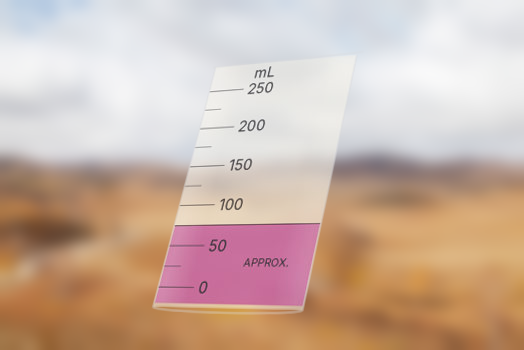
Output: **75** mL
